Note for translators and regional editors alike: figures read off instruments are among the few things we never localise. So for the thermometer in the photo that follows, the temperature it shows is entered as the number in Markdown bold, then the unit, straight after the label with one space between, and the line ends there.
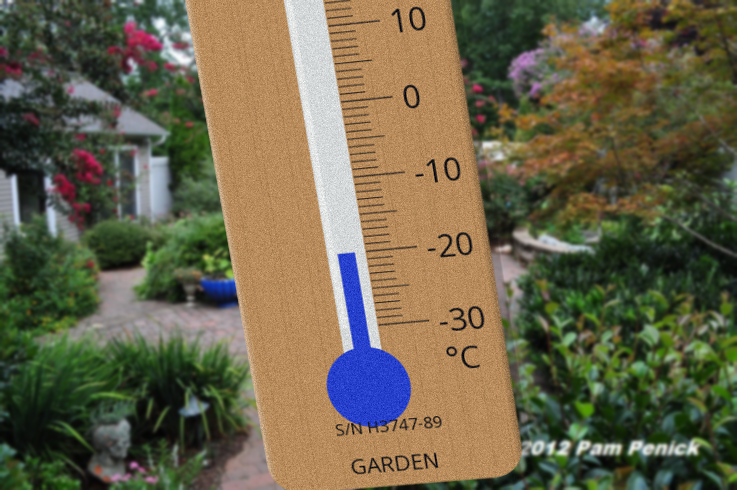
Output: **-20** °C
